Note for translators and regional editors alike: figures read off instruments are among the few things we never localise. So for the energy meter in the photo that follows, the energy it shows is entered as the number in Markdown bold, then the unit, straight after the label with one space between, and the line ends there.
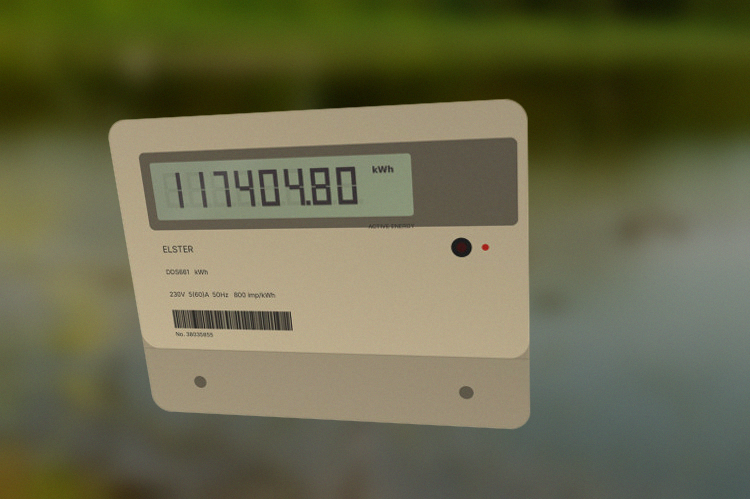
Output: **117404.80** kWh
